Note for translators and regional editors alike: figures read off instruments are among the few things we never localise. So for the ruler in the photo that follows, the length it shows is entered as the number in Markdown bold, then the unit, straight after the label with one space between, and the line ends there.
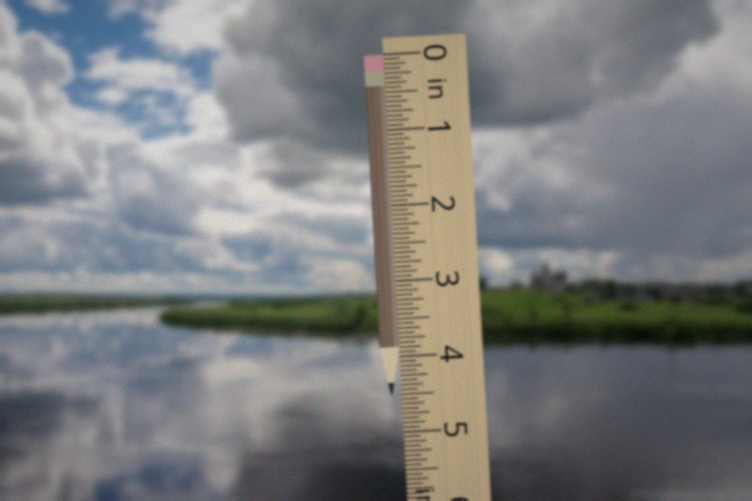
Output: **4.5** in
